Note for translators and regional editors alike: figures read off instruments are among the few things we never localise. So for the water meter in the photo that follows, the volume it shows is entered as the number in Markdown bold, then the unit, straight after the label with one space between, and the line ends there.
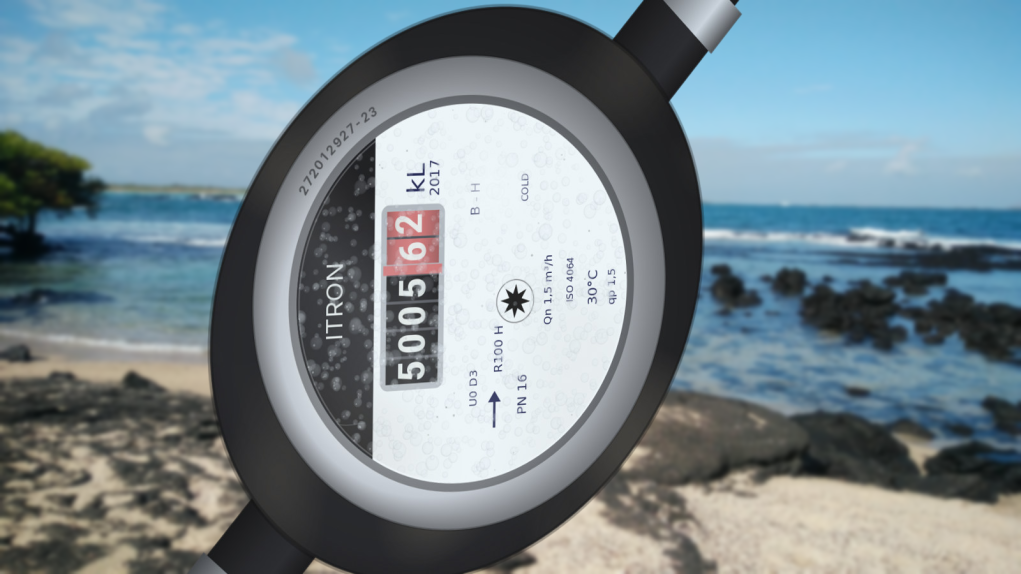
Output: **5005.62** kL
